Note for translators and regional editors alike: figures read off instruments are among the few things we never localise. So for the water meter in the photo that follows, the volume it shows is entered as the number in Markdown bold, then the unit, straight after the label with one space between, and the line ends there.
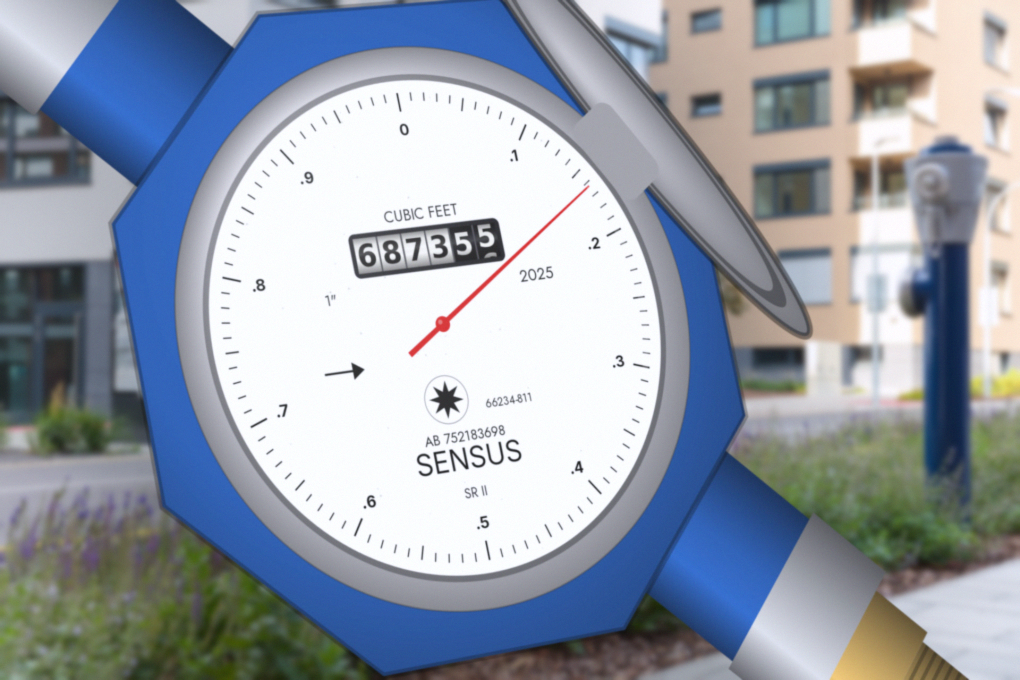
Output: **687355.16** ft³
